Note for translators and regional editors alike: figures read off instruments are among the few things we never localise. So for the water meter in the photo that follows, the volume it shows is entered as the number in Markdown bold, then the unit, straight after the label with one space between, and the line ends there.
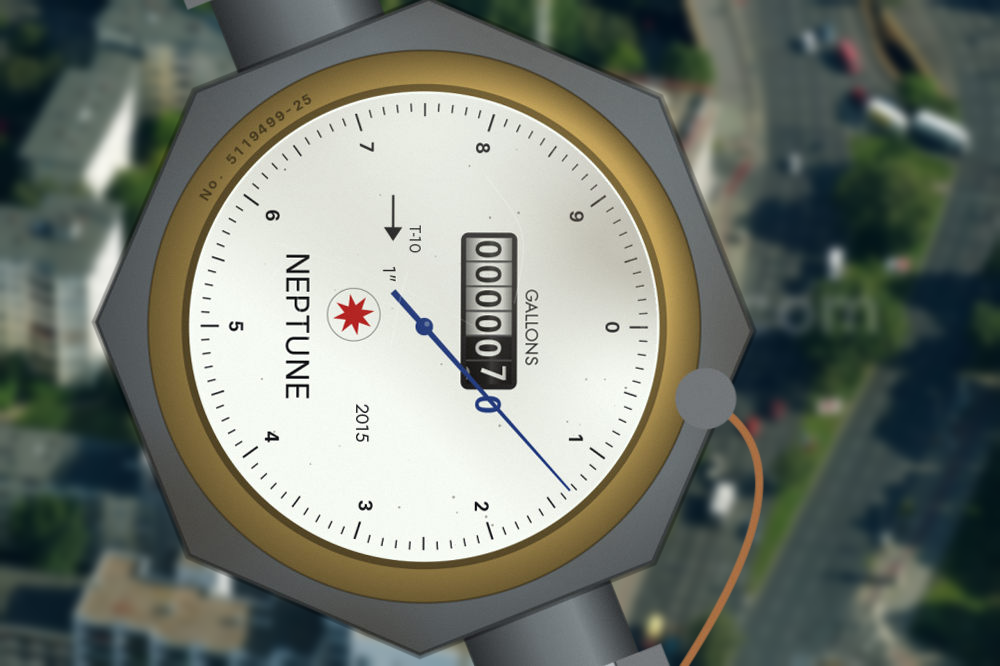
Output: **71.3** gal
